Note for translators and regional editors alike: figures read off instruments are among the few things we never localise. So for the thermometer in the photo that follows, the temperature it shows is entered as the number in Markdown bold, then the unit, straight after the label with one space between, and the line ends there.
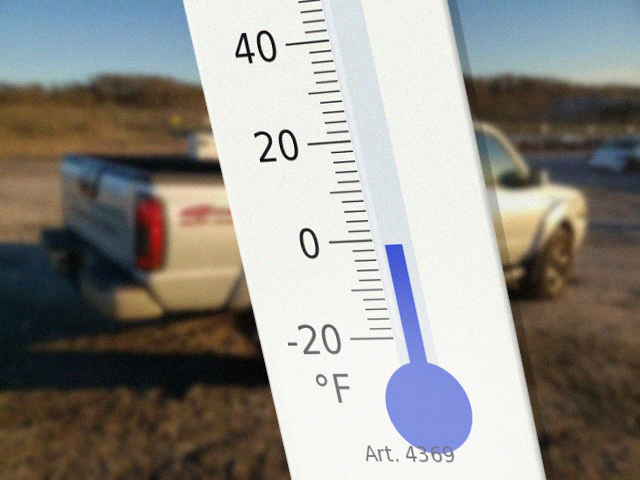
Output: **-1** °F
